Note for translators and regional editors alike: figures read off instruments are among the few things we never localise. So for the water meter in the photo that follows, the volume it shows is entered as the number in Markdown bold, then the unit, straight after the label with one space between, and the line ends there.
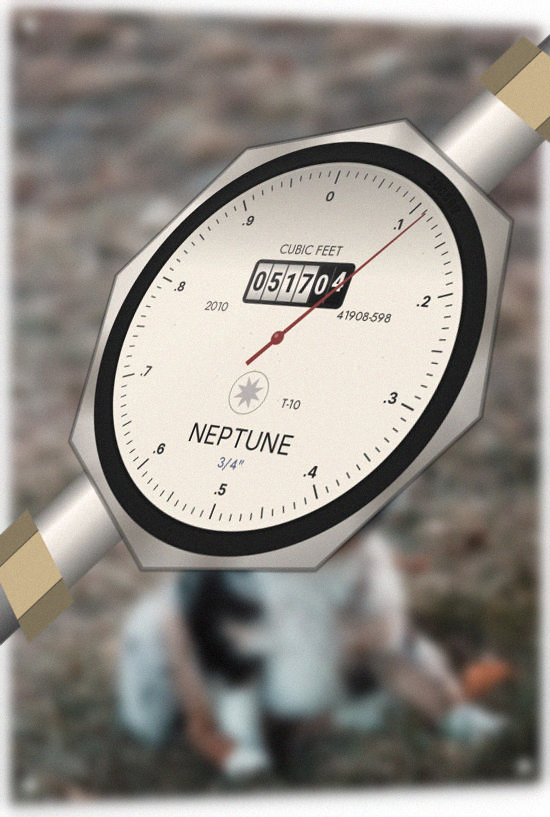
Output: **51704.11** ft³
